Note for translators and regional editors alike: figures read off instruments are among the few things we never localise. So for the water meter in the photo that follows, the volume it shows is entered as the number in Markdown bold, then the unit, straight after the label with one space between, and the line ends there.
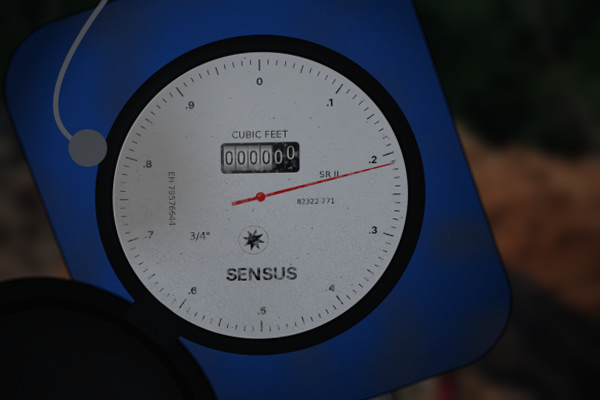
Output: **0.21** ft³
